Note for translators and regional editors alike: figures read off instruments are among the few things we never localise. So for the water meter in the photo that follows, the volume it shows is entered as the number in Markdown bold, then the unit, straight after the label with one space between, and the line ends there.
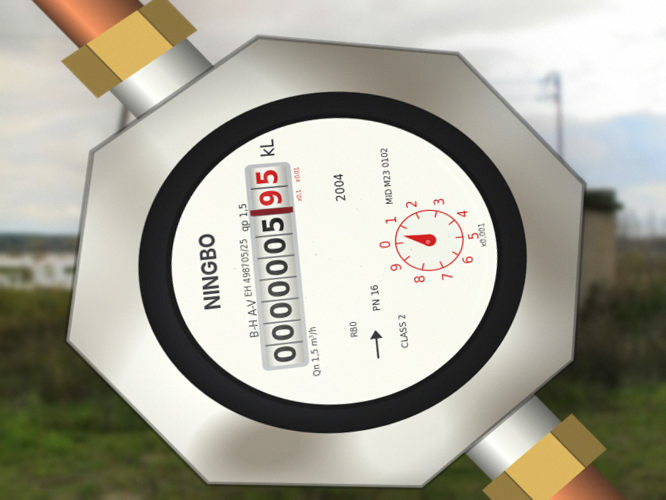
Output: **5.950** kL
